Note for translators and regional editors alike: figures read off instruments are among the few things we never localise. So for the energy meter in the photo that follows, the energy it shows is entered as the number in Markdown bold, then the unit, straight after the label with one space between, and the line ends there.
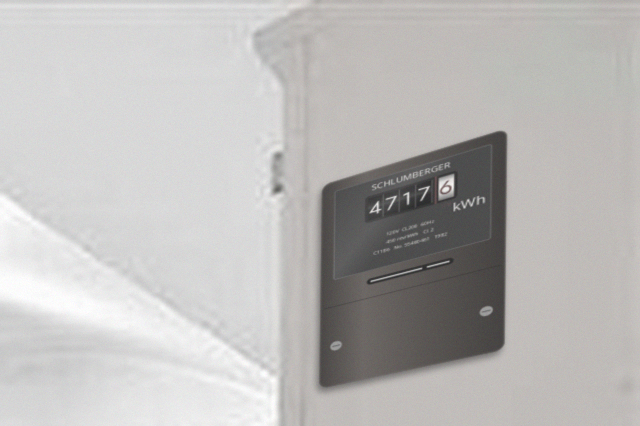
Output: **4717.6** kWh
